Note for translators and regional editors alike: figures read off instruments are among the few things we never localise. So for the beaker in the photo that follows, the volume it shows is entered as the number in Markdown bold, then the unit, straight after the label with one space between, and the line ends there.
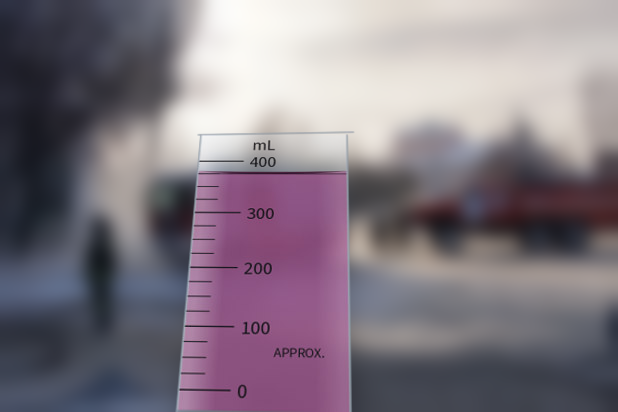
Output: **375** mL
